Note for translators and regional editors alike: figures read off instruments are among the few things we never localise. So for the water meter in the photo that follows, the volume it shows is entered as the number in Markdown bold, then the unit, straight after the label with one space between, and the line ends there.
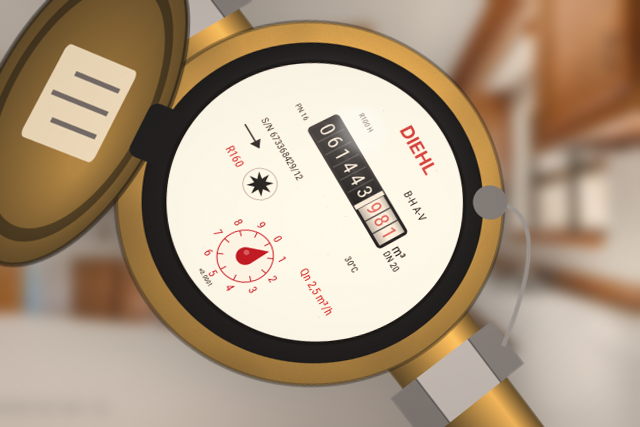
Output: **61443.9810** m³
